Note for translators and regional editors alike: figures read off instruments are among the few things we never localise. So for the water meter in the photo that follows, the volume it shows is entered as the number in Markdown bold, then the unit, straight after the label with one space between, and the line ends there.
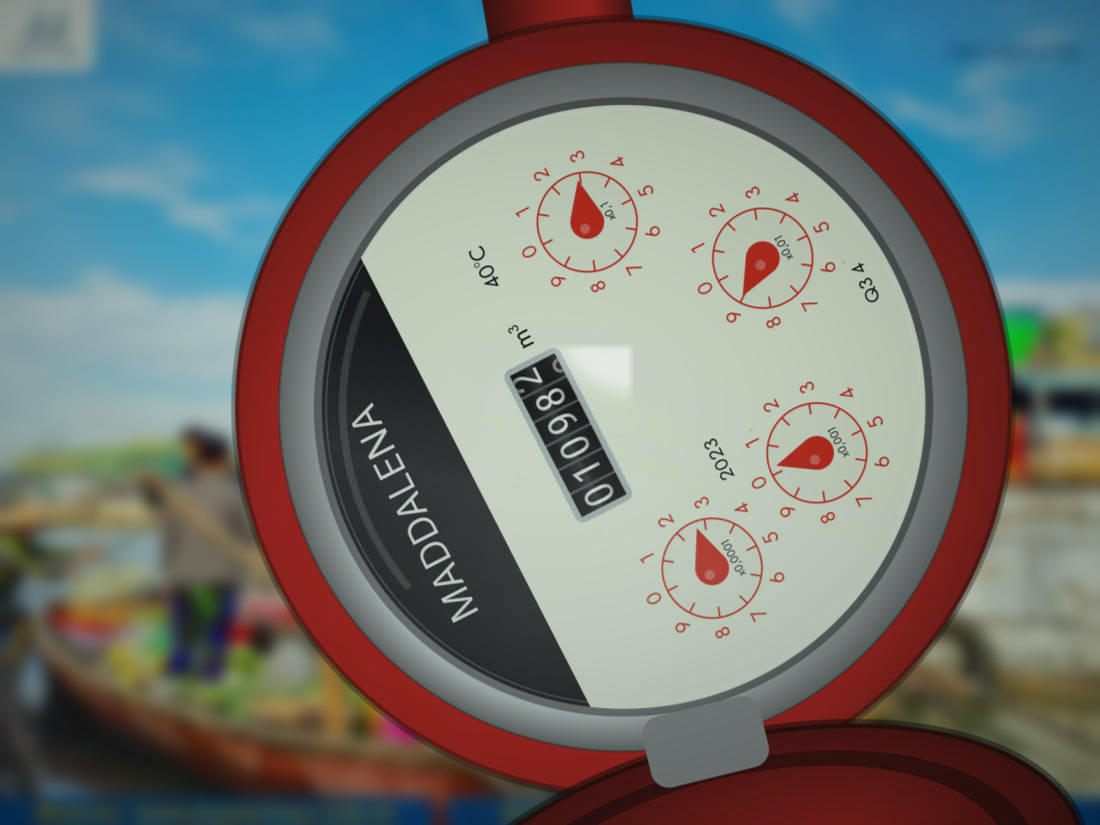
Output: **10982.2902** m³
